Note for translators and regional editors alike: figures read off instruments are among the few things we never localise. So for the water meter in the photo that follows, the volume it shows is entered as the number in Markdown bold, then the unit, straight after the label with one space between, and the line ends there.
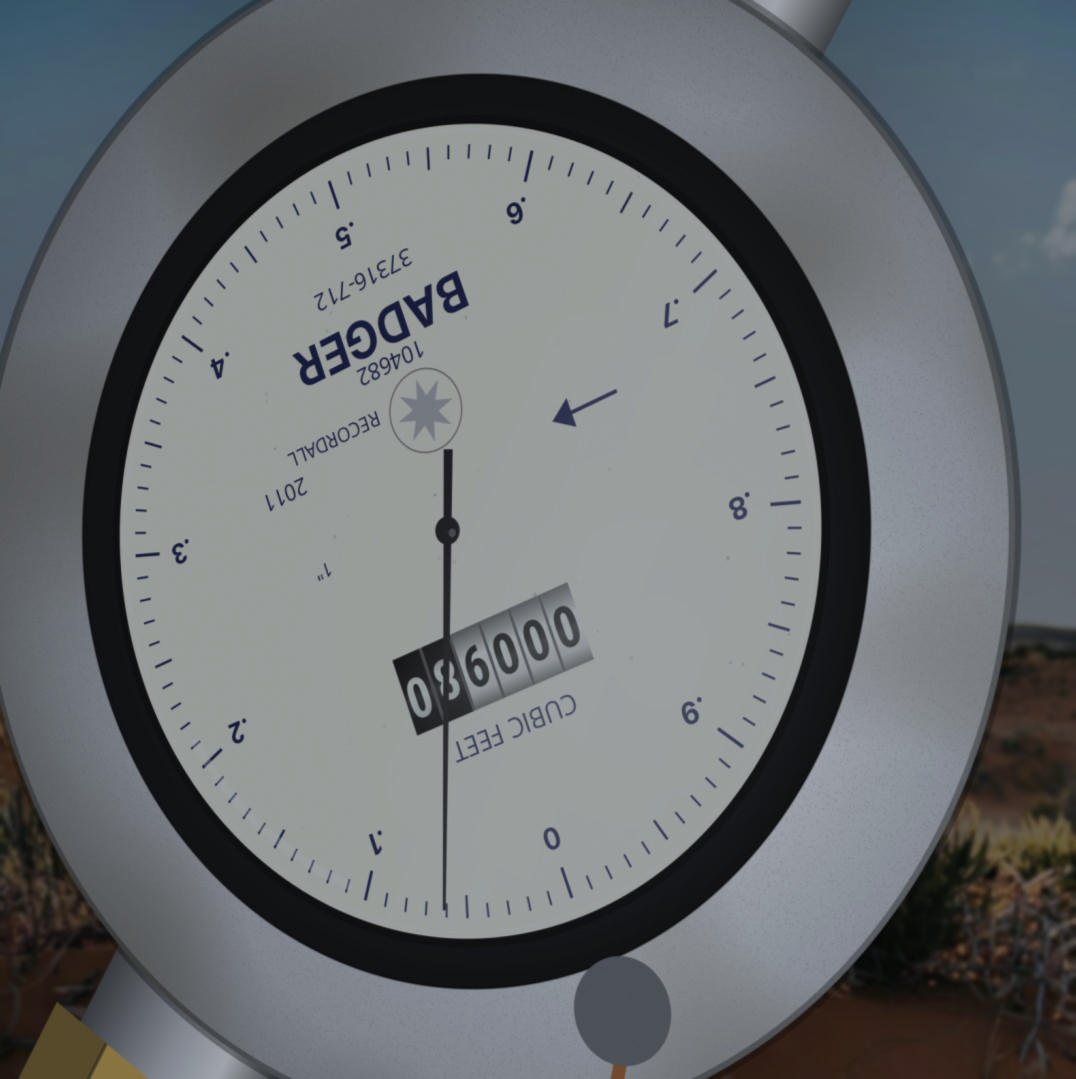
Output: **980.06** ft³
